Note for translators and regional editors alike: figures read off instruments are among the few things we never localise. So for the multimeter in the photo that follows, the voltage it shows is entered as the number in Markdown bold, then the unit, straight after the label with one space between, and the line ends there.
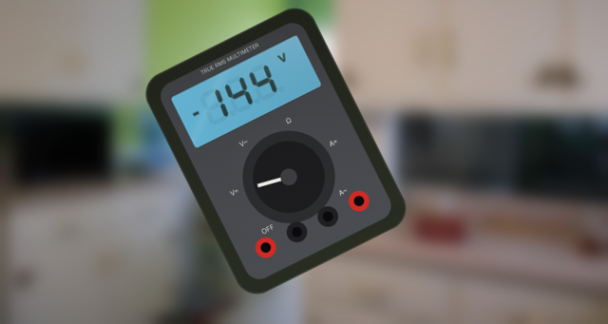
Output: **-144** V
